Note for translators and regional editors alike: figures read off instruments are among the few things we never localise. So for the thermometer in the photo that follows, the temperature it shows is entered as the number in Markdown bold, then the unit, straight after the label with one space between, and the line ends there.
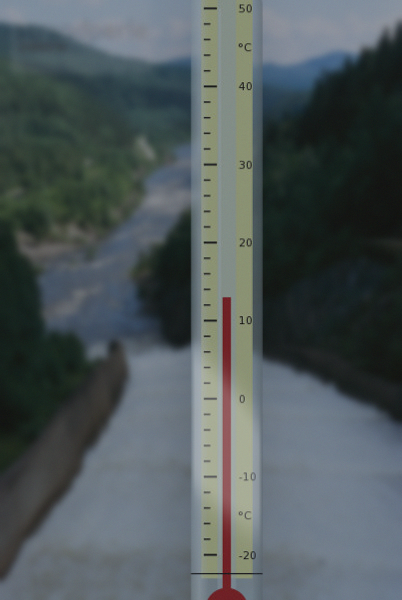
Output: **13** °C
